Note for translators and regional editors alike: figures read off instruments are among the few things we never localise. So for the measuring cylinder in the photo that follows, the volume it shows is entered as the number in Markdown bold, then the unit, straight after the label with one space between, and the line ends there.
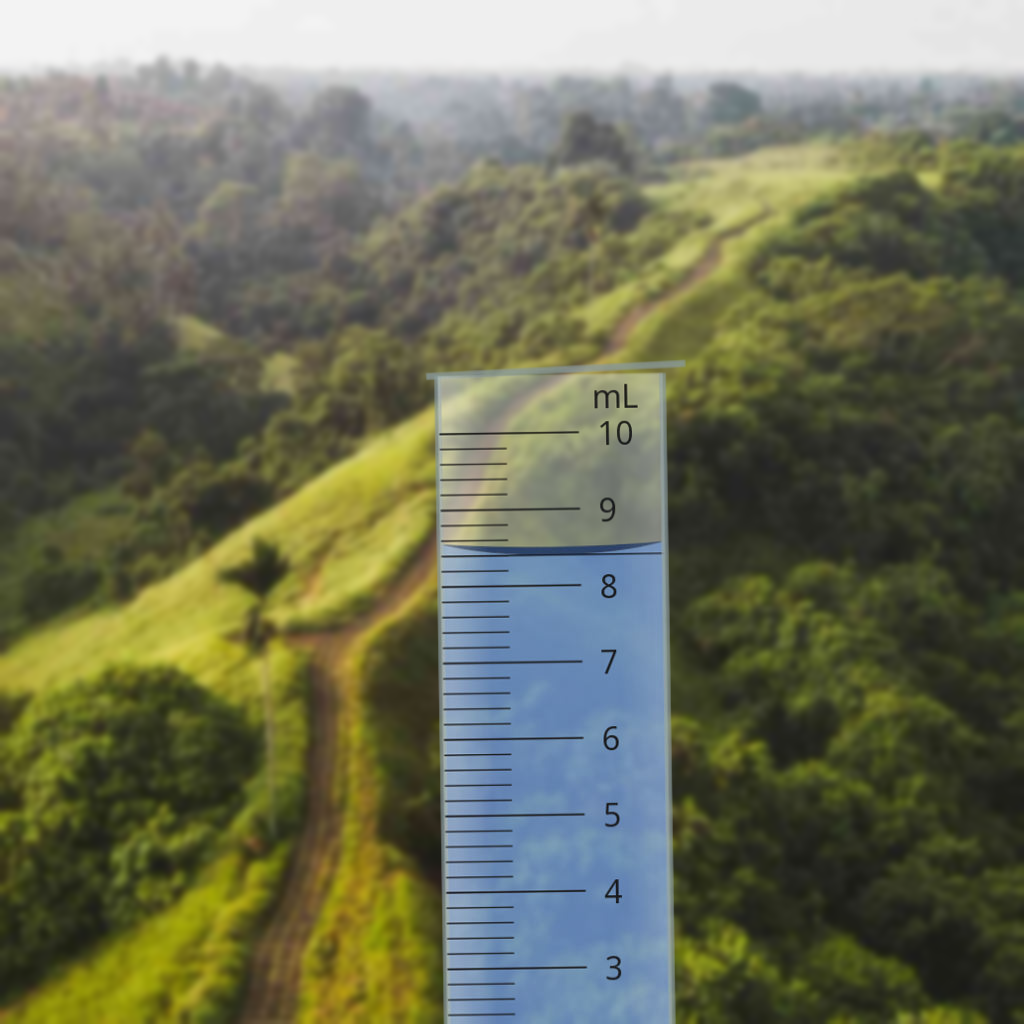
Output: **8.4** mL
